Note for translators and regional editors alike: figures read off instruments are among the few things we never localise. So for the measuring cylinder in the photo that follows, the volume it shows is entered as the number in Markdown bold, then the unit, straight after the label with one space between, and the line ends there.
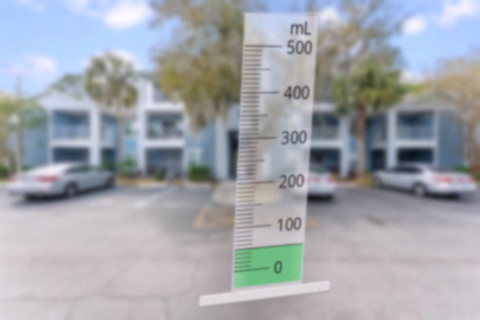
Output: **50** mL
